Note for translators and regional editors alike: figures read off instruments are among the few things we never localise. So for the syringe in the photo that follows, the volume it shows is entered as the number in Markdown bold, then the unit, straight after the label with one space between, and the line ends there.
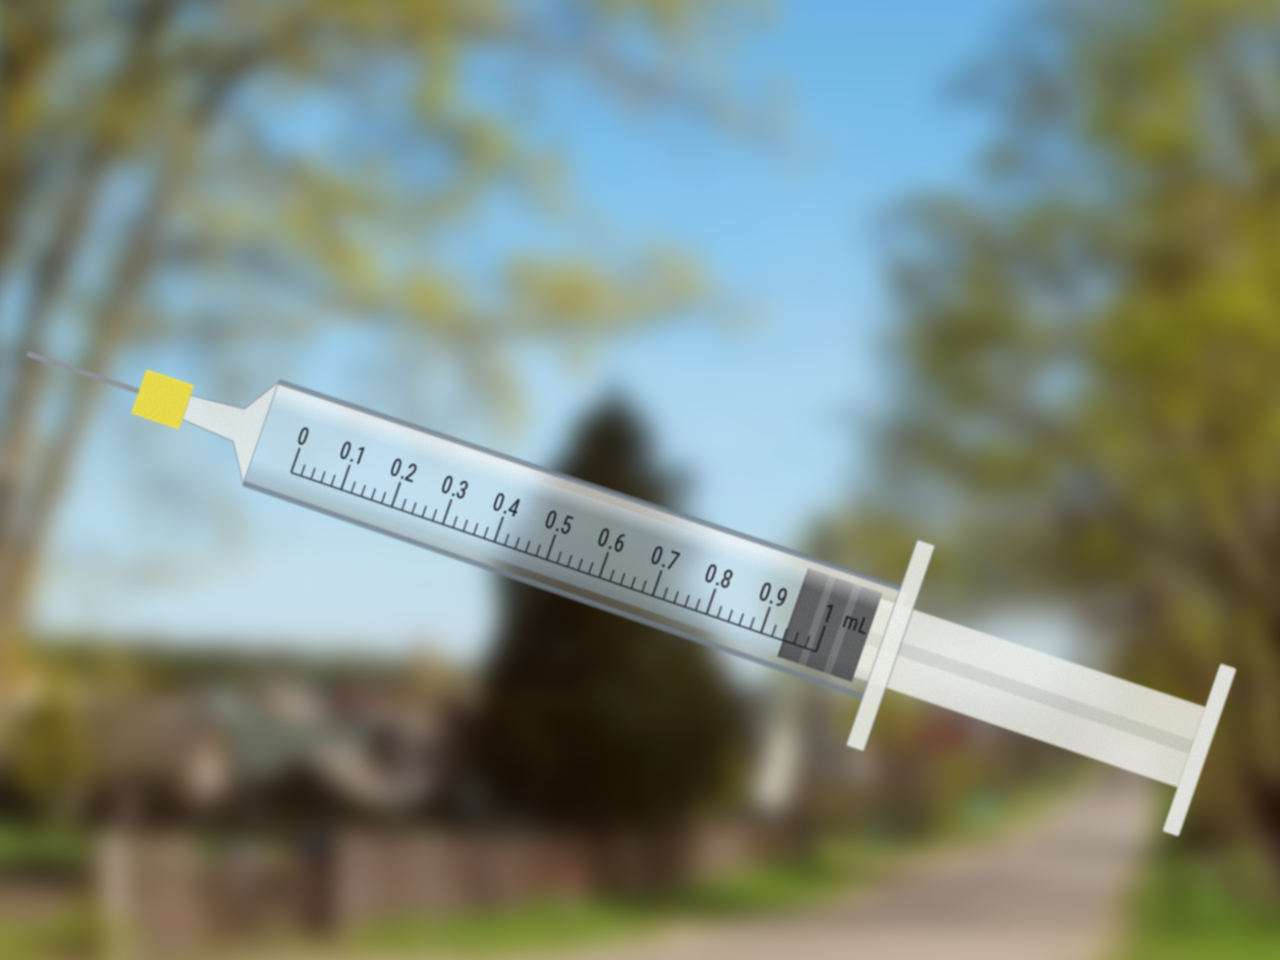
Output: **0.94** mL
